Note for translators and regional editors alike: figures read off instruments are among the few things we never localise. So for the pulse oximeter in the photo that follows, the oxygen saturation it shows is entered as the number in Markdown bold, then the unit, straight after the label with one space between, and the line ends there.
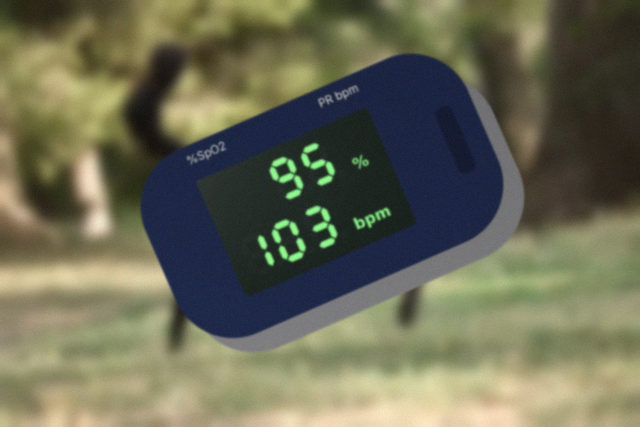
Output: **95** %
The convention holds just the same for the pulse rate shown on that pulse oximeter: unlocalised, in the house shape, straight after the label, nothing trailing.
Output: **103** bpm
